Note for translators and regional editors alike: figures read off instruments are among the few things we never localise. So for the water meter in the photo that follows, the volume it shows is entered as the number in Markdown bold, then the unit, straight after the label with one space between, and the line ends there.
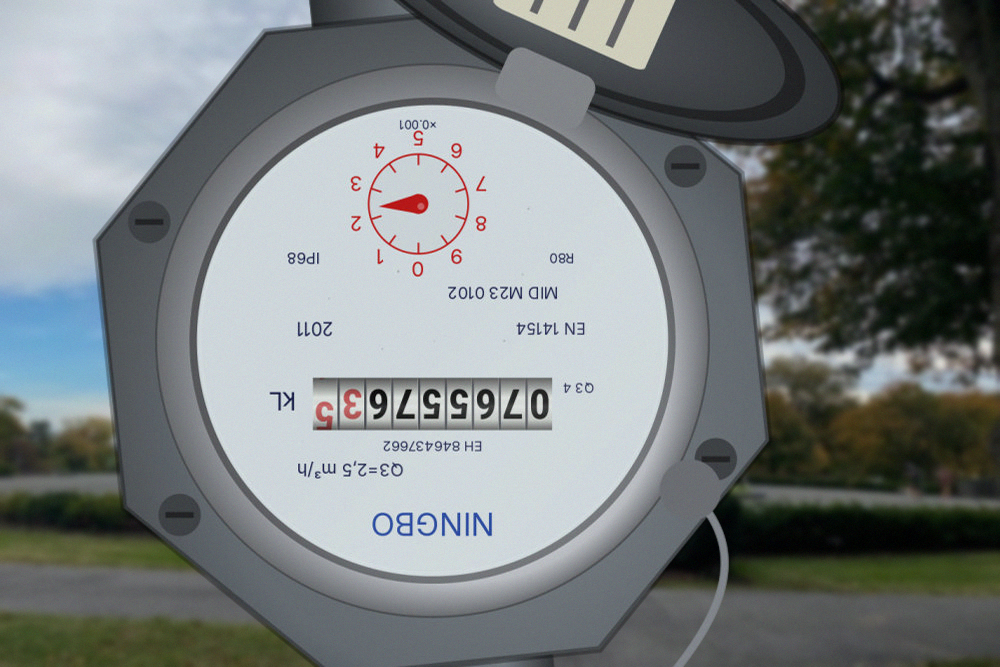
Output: **765576.352** kL
